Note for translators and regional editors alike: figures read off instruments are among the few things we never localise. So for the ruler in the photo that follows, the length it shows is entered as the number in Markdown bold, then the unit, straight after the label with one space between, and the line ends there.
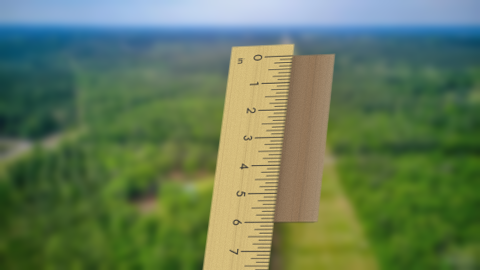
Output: **6** in
